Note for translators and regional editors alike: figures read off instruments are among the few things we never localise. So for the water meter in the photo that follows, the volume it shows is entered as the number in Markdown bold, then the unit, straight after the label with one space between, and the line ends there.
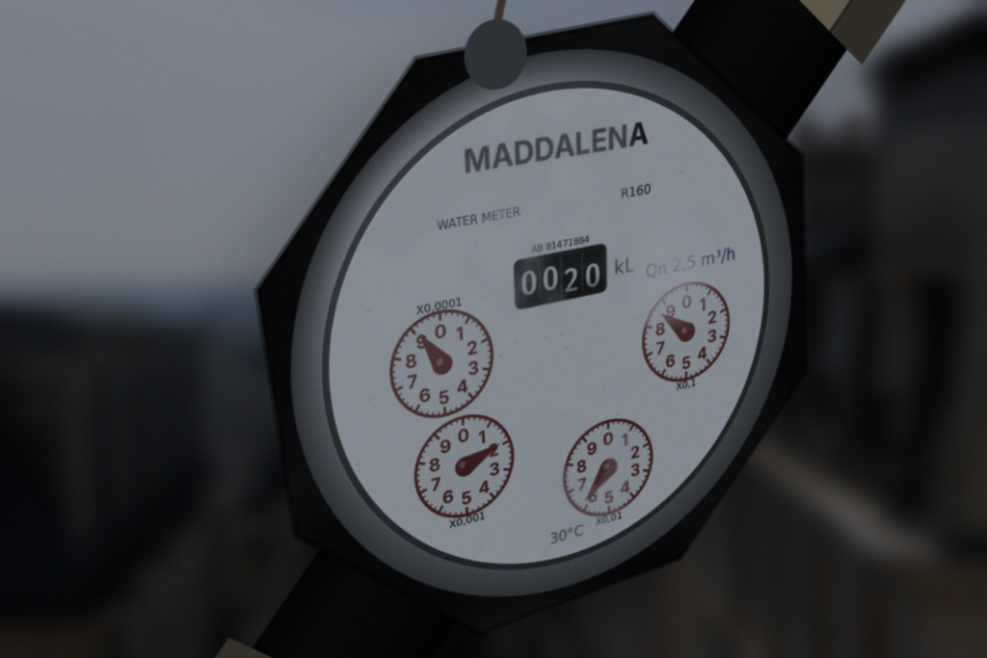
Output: **19.8619** kL
